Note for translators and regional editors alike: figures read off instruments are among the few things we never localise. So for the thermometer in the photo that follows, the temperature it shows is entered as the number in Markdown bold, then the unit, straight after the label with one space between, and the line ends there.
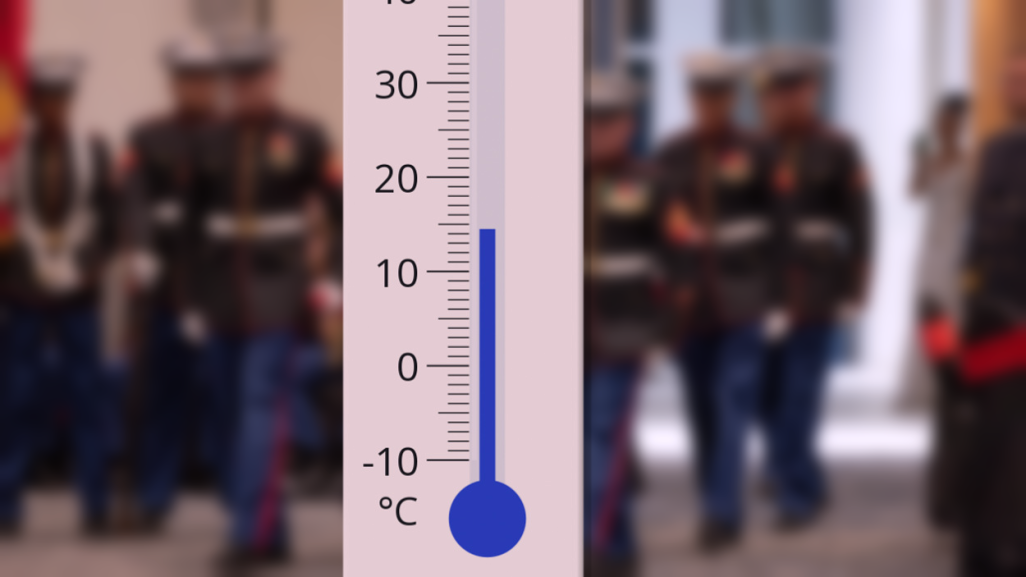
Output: **14.5** °C
